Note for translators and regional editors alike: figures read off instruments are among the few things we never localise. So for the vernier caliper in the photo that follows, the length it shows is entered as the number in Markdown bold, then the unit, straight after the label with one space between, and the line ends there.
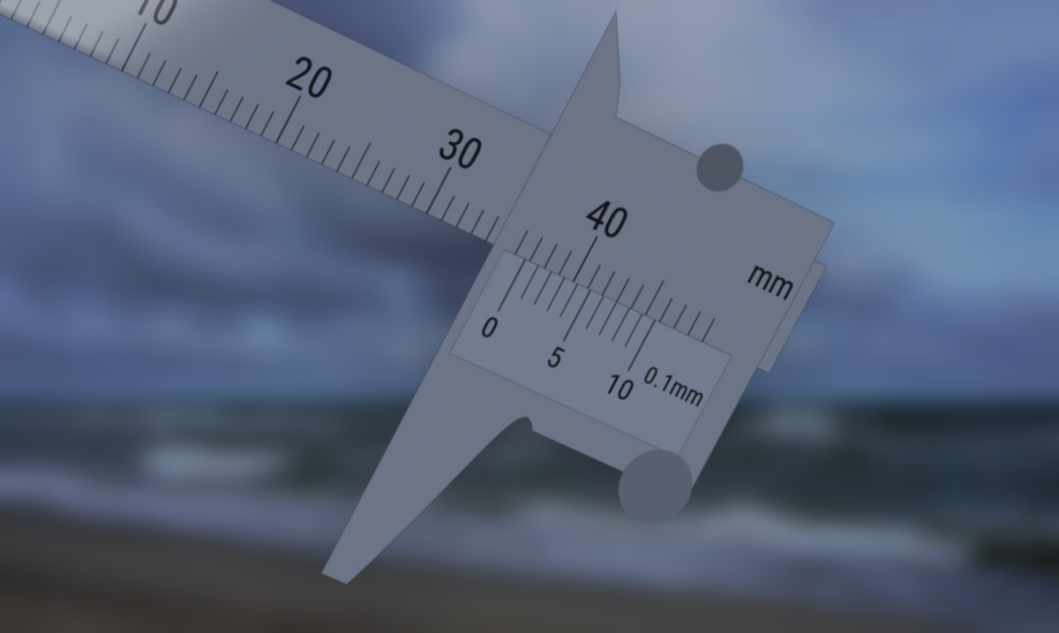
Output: **36.7** mm
